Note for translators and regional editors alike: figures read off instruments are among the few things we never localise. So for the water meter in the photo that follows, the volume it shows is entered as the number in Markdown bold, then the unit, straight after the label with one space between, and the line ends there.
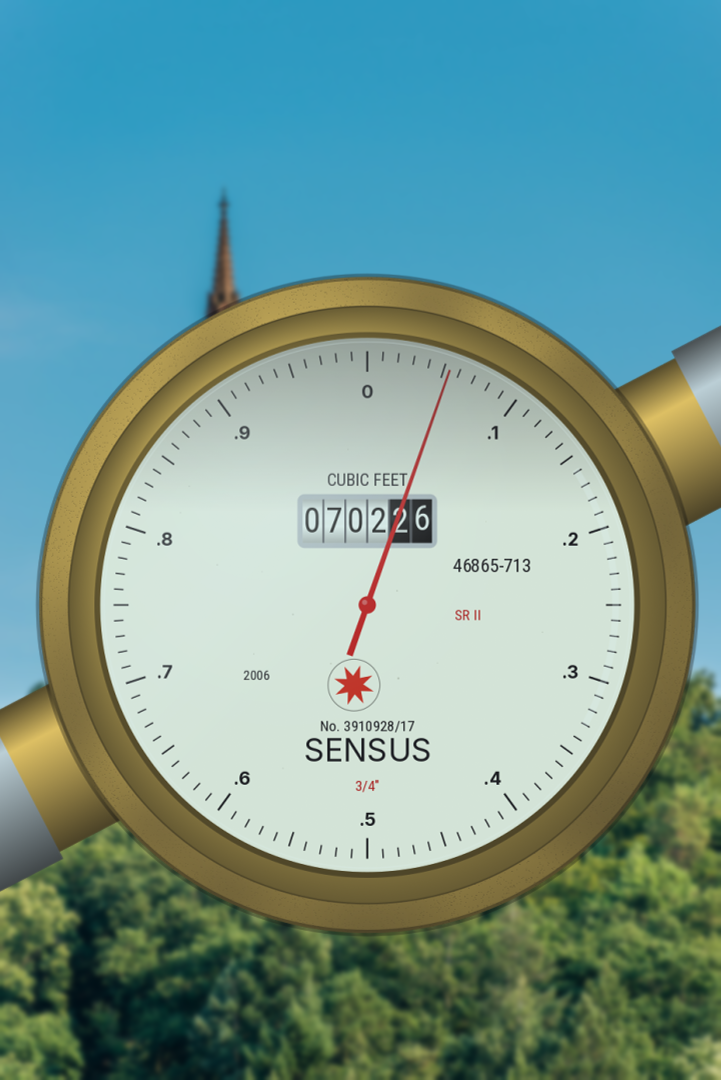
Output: **70226.05** ft³
